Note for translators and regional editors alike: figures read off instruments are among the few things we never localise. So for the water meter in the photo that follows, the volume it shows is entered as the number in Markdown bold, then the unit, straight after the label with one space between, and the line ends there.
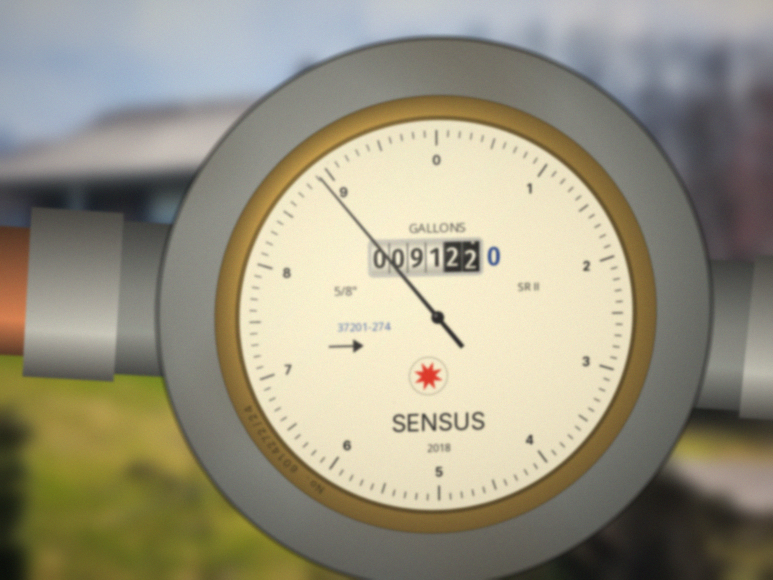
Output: **91218.9** gal
